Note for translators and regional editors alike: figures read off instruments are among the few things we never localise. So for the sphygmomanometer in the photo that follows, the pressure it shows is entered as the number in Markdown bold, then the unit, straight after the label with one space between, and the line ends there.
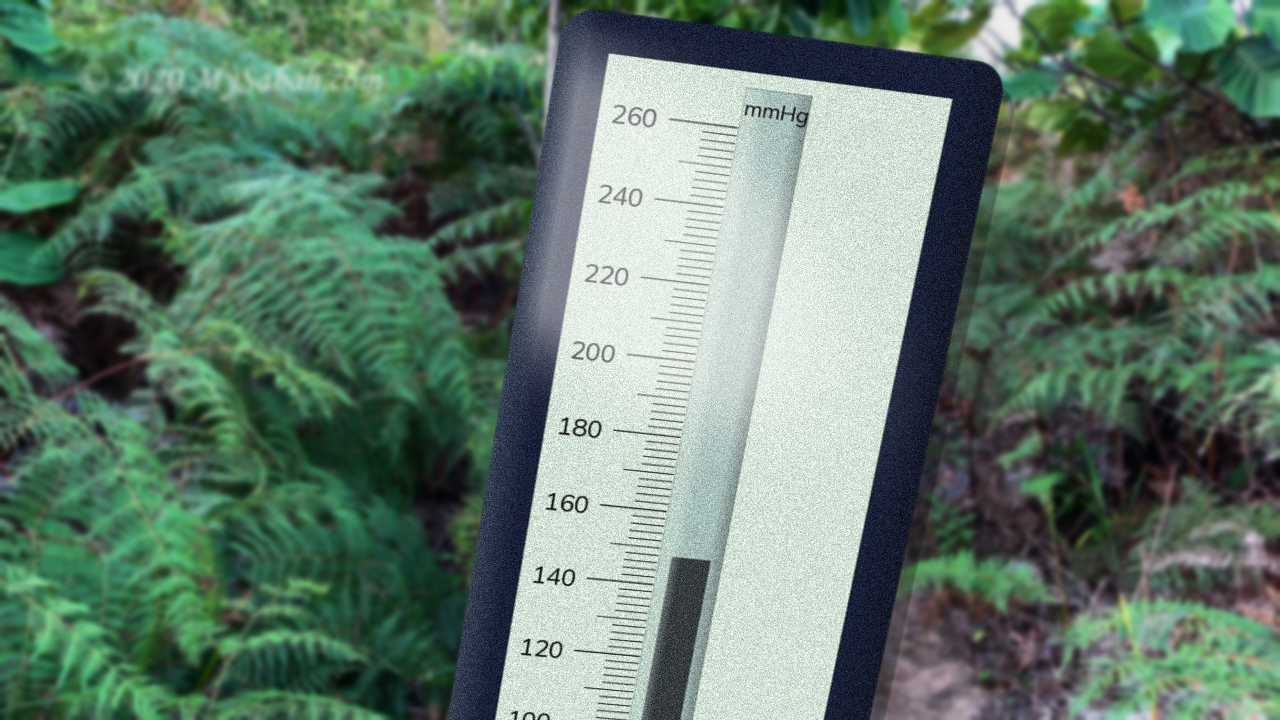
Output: **148** mmHg
